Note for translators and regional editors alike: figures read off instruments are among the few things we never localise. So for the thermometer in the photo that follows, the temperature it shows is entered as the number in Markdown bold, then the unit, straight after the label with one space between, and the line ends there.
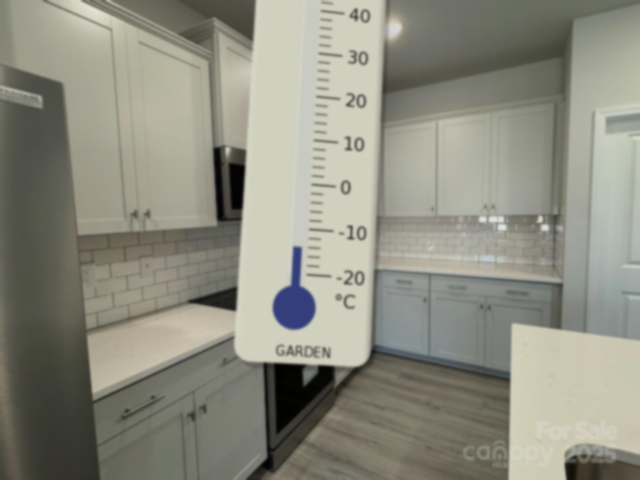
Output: **-14** °C
